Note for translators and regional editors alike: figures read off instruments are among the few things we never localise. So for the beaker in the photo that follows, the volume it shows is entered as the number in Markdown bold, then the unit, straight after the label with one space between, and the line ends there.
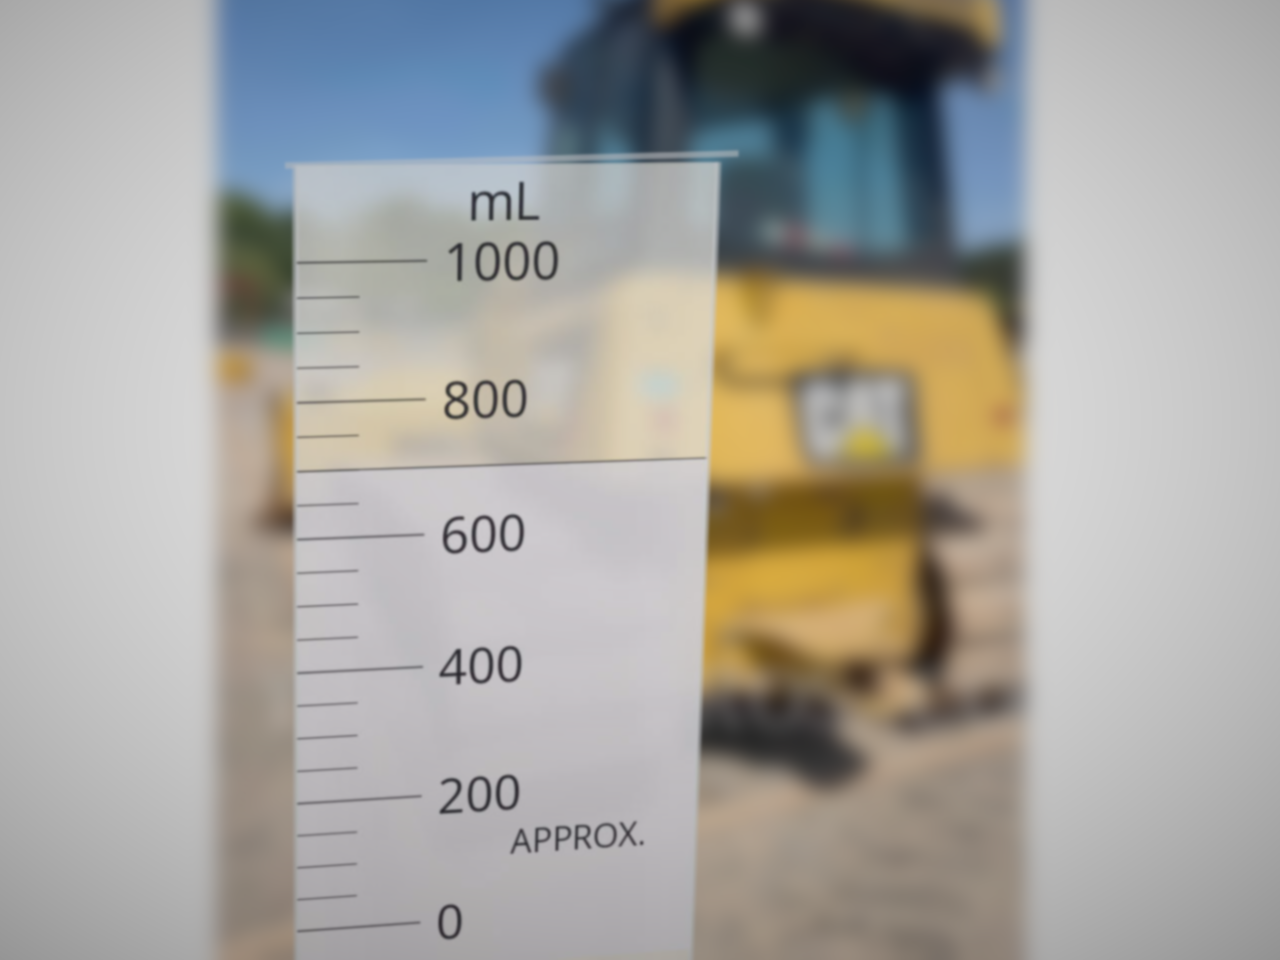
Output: **700** mL
